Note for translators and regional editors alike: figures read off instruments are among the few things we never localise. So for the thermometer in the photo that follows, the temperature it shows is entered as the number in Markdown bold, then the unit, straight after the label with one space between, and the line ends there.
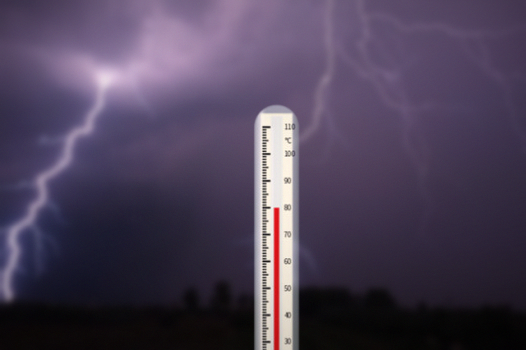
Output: **80** °C
